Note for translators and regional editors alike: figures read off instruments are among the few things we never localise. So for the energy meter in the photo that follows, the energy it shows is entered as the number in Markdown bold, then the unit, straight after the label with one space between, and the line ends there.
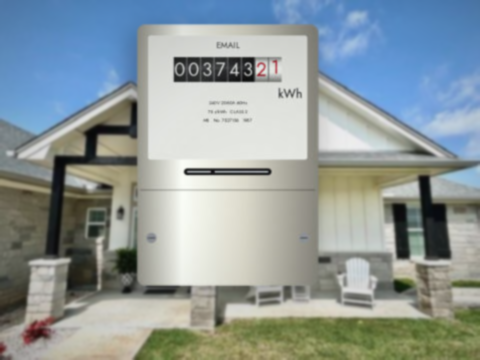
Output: **3743.21** kWh
